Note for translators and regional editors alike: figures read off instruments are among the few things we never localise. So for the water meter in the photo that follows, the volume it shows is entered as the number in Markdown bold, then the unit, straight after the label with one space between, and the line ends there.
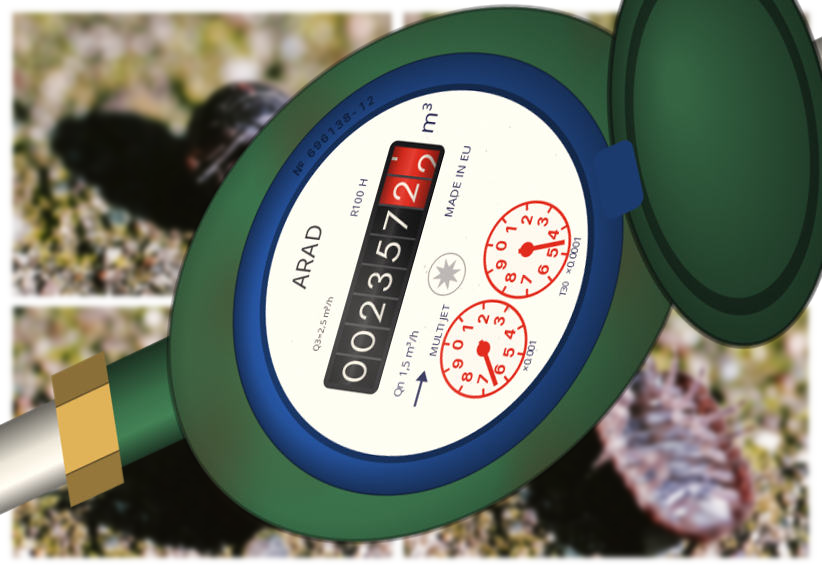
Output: **2357.2164** m³
